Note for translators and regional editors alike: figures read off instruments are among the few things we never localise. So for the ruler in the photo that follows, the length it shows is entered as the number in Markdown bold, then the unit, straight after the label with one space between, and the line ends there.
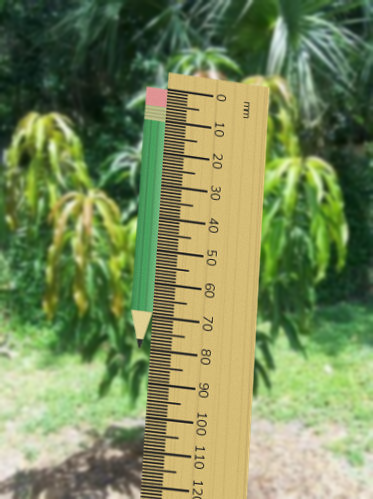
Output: **80** mm
